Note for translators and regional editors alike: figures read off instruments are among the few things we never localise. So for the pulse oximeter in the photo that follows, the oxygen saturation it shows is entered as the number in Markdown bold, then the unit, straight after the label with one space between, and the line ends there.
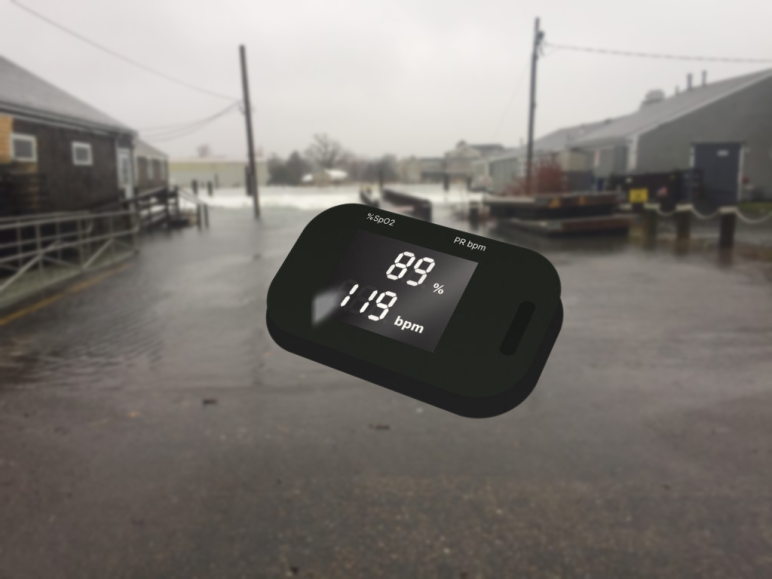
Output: **89** %
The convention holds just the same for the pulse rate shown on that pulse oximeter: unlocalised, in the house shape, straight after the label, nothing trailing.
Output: **119** bpm
